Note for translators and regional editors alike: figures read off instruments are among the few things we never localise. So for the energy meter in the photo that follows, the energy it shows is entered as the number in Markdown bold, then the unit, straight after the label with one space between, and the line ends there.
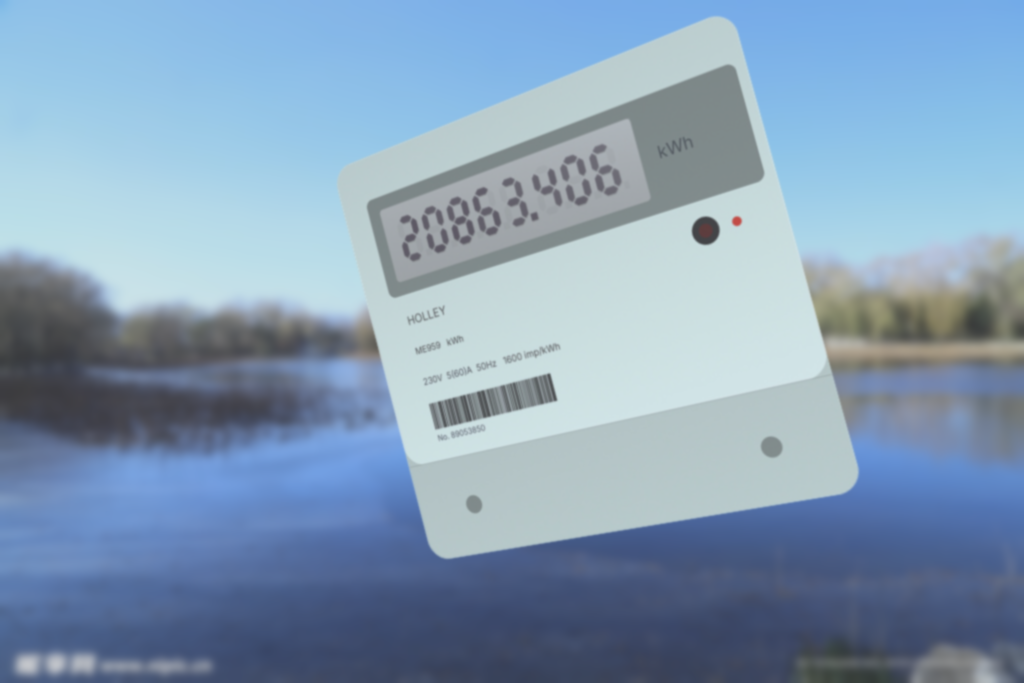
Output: **20863.406** kWh
